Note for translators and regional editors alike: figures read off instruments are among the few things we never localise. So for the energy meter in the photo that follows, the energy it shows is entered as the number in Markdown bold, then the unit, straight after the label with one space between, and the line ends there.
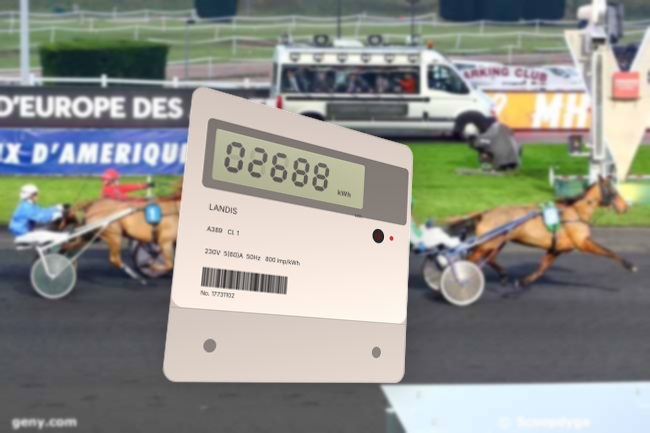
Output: **2688** kWh
